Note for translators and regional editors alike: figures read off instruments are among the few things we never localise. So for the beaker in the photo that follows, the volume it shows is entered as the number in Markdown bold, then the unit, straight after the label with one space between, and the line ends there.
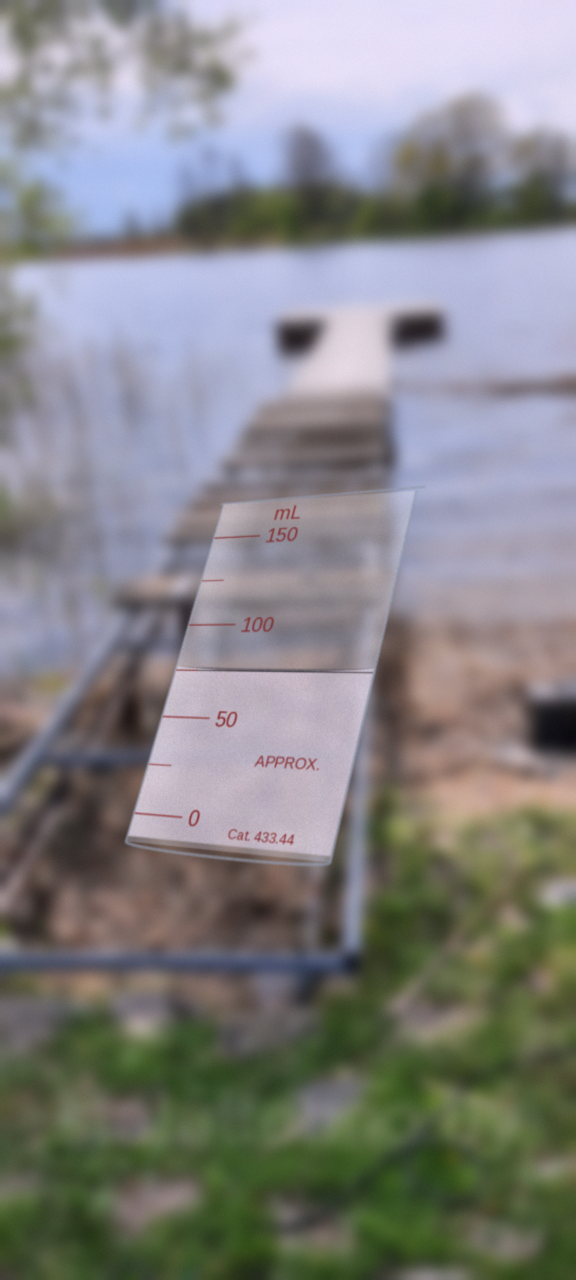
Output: **75** mL
